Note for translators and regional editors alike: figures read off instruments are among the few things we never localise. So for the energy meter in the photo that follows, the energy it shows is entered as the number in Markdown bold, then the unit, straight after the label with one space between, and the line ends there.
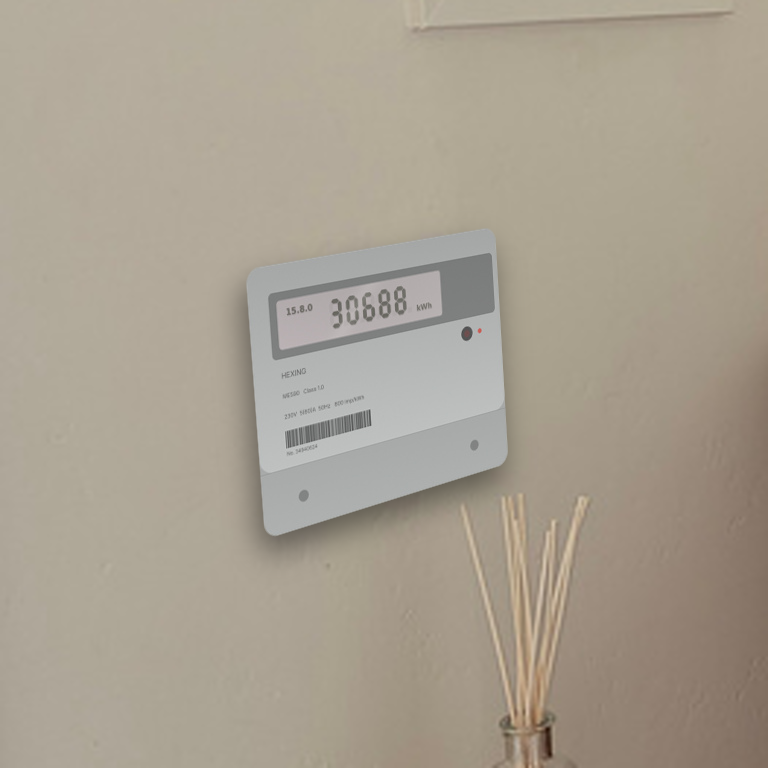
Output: **30688** kWh
